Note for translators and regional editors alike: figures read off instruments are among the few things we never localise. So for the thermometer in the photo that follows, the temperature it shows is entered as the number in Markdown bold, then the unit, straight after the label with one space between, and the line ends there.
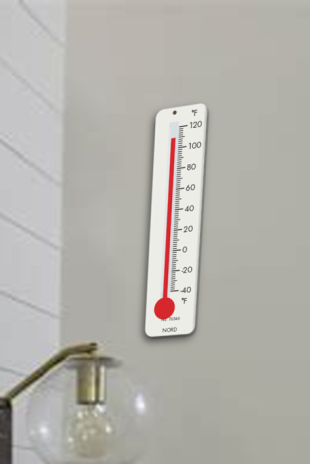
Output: **110** °F
